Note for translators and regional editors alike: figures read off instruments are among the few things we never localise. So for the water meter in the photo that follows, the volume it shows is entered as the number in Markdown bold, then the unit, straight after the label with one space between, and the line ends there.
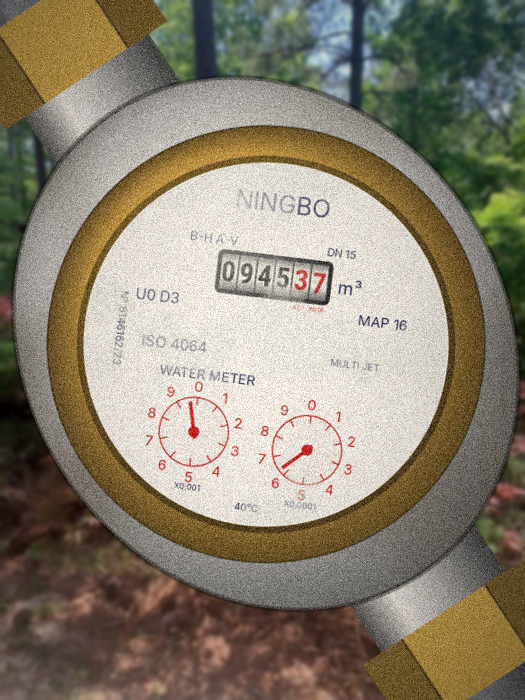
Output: **945.3696** m³
